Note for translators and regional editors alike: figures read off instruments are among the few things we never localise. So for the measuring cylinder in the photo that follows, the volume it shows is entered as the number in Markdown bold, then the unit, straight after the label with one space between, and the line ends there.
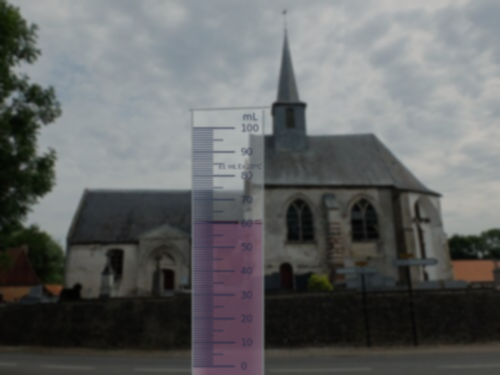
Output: **60** mL
